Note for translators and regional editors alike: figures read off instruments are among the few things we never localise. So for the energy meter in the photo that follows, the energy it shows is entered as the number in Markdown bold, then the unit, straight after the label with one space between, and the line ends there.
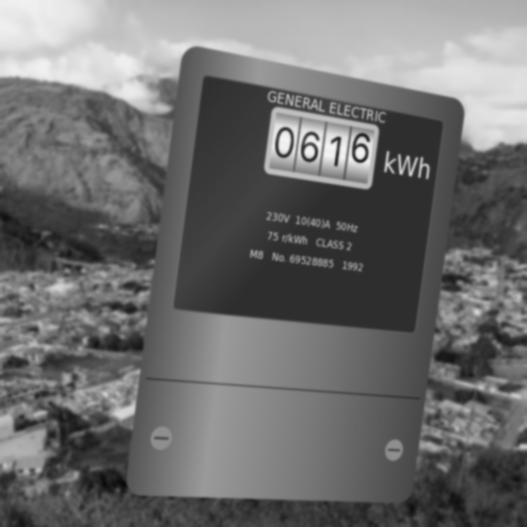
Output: **616** kWh
